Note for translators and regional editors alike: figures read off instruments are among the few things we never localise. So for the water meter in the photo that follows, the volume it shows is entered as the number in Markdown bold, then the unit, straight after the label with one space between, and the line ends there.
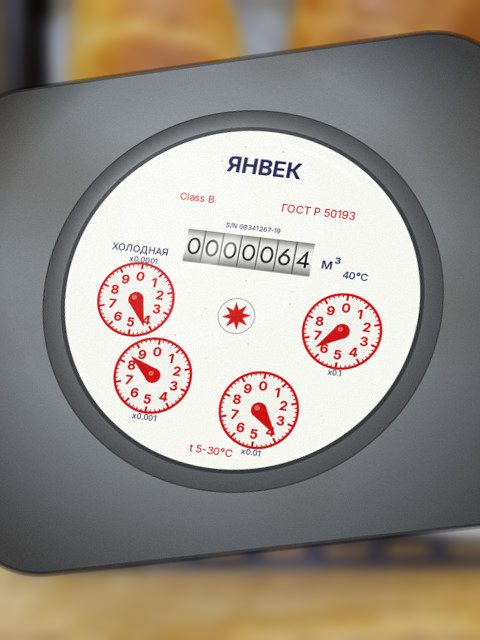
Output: **64.6384** m³
